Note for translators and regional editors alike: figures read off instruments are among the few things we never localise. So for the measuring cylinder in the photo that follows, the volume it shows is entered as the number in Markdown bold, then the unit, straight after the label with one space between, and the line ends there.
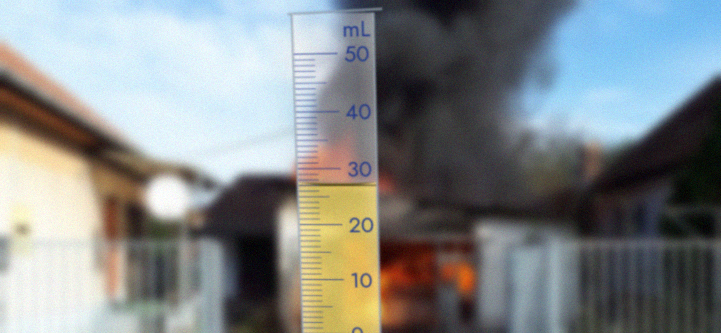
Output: **27** mL
